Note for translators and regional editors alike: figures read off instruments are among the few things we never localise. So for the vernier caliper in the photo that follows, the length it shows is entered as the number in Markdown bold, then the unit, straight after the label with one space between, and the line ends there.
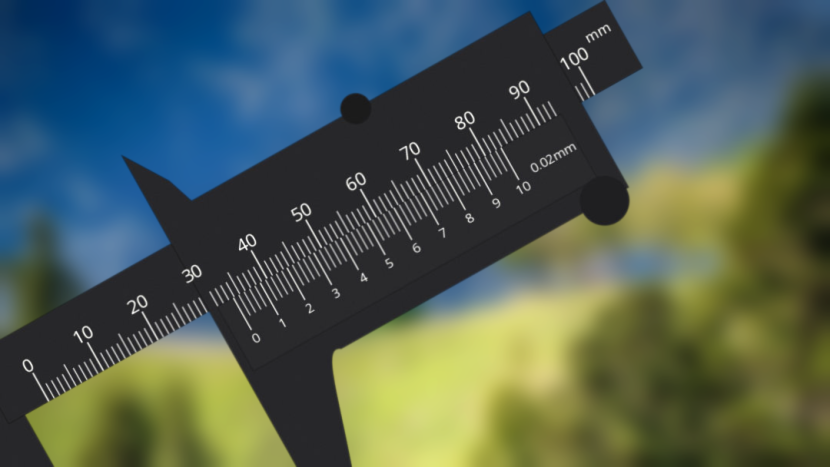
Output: **33.8** mm
